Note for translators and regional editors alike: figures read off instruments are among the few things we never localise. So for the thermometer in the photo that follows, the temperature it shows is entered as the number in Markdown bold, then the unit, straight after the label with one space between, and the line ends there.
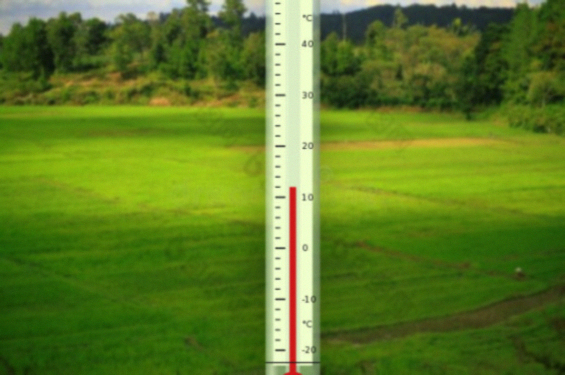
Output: **12** °C
